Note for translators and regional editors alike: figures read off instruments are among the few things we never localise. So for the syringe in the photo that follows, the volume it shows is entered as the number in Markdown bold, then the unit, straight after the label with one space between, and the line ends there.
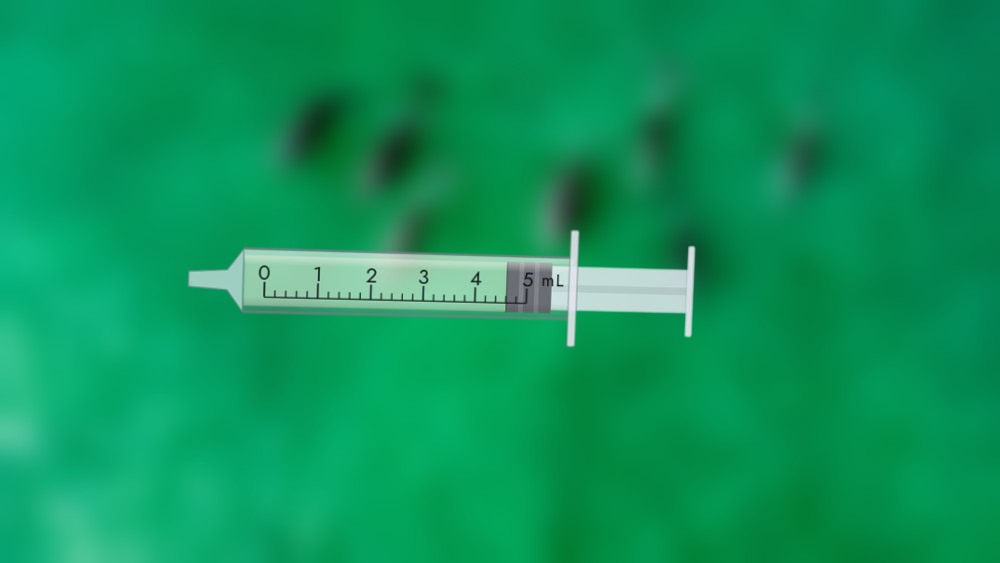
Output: **4.6** mL
